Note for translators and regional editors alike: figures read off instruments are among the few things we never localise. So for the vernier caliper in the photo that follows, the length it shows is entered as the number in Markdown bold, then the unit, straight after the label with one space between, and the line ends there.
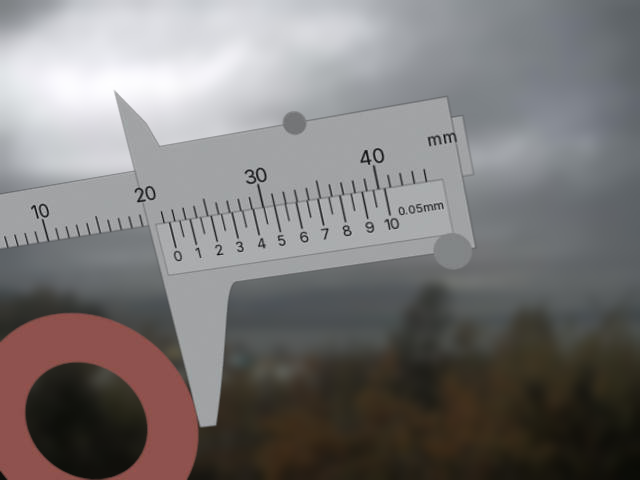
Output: **21.5** mm
